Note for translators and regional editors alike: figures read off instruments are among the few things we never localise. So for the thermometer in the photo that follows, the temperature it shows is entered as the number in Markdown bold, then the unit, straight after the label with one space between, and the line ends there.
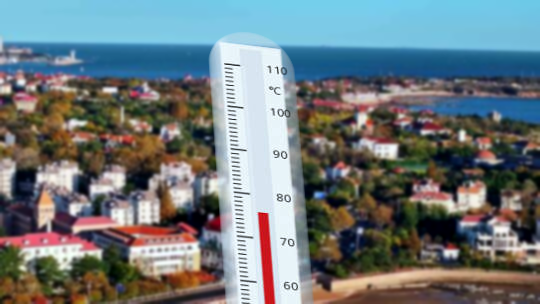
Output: **76** °C
